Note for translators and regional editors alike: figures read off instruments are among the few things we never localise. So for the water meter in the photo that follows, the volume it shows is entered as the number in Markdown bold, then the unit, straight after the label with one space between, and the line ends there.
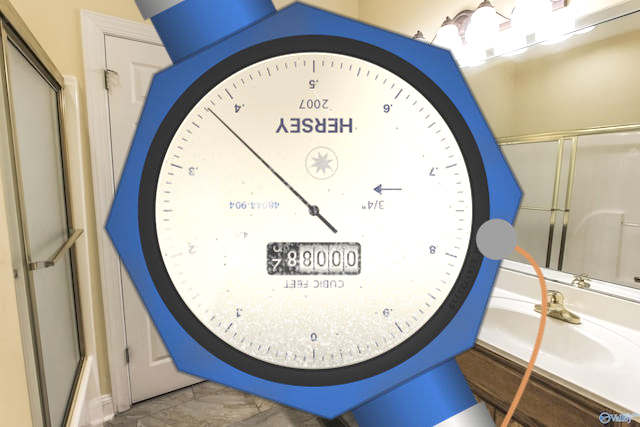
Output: **882.37** ft³
